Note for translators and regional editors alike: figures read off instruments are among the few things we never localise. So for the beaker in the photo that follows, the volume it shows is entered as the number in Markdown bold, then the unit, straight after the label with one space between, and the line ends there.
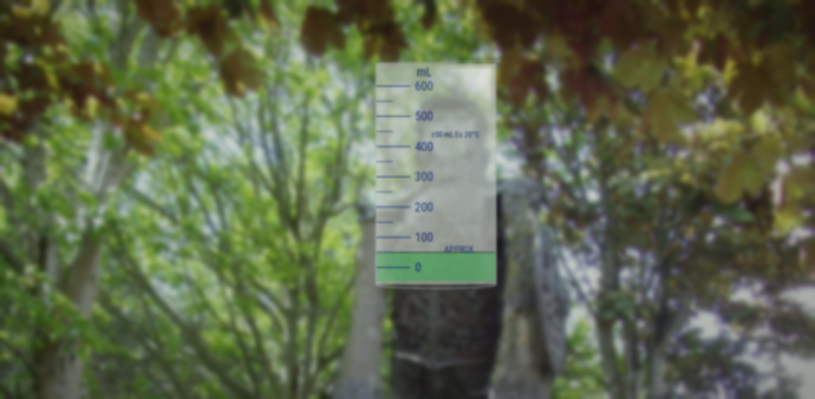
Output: **50** mL
